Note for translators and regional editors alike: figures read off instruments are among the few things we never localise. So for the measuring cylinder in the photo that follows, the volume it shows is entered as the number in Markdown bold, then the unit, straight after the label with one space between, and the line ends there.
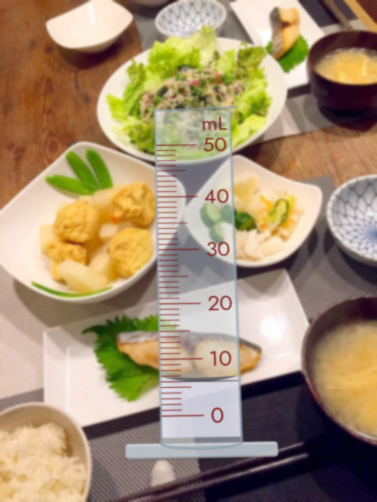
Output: **6** mL
